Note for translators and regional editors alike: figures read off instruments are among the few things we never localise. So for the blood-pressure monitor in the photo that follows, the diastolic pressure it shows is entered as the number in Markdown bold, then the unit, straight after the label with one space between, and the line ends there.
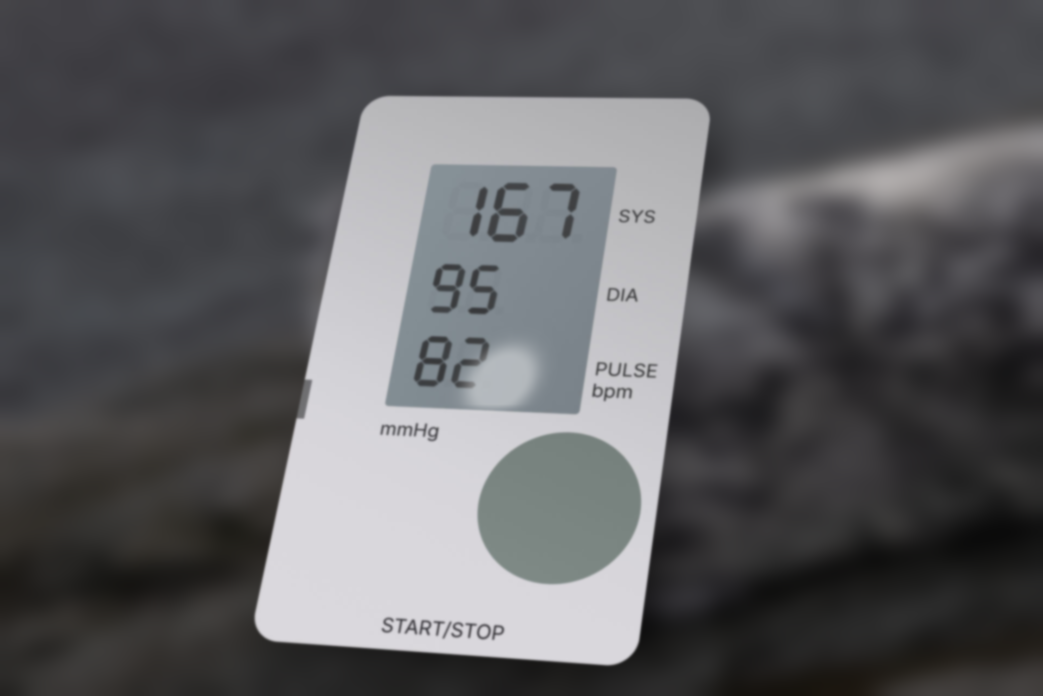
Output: **95** mmHg
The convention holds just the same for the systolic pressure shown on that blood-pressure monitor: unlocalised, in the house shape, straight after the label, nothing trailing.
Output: **167** mmHg
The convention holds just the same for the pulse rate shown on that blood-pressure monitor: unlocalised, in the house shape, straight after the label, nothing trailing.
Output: **82** bpm
